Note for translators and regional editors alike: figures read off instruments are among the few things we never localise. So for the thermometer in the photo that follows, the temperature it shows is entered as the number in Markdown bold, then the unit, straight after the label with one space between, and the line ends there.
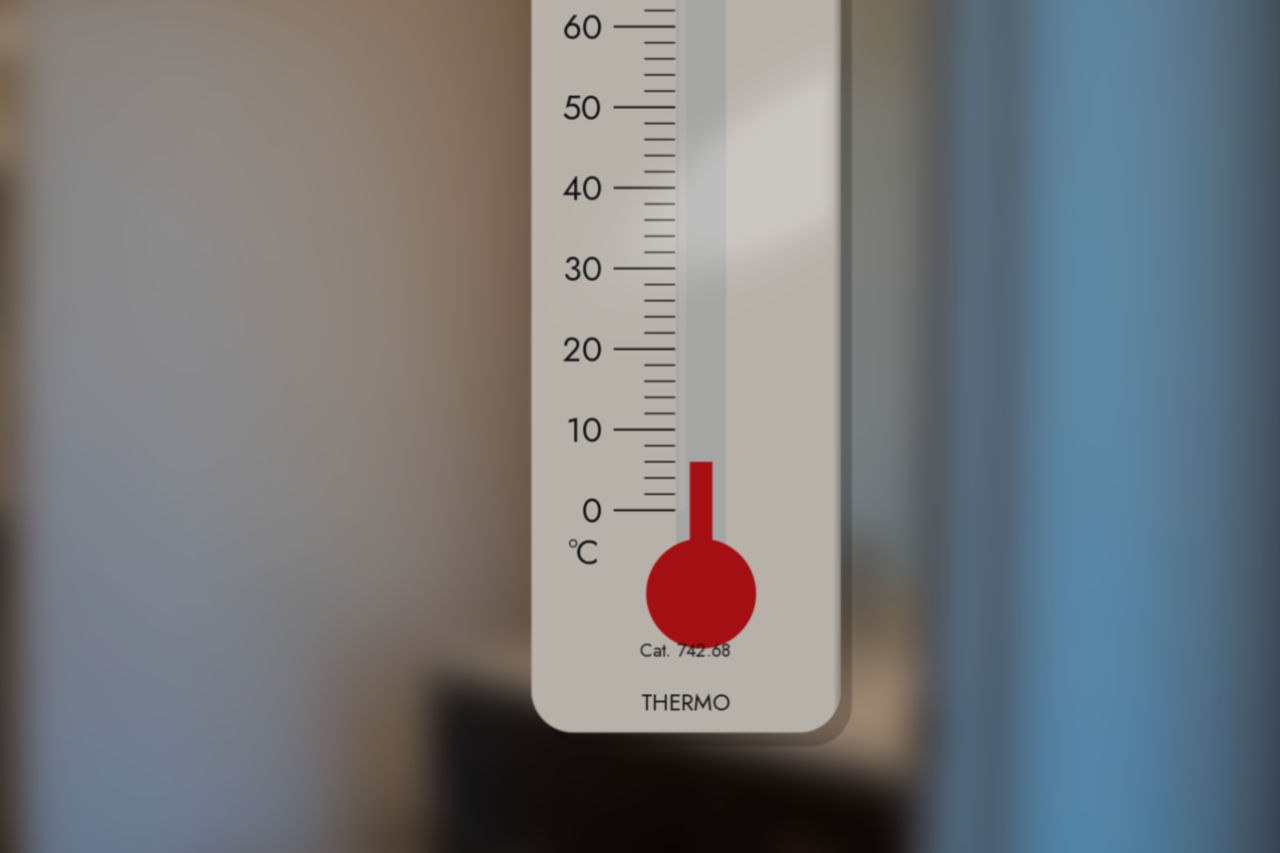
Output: **6** °C
